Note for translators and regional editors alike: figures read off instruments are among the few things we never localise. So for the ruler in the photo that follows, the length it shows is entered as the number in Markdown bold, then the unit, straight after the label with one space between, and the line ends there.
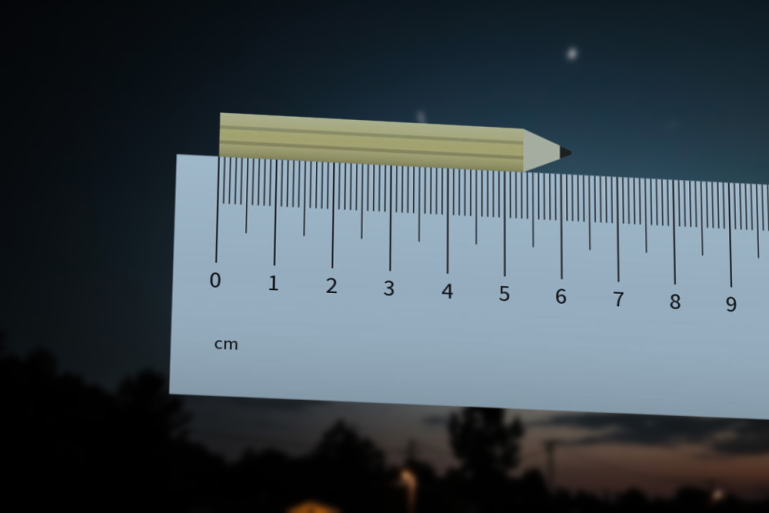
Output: **6.2** cm
